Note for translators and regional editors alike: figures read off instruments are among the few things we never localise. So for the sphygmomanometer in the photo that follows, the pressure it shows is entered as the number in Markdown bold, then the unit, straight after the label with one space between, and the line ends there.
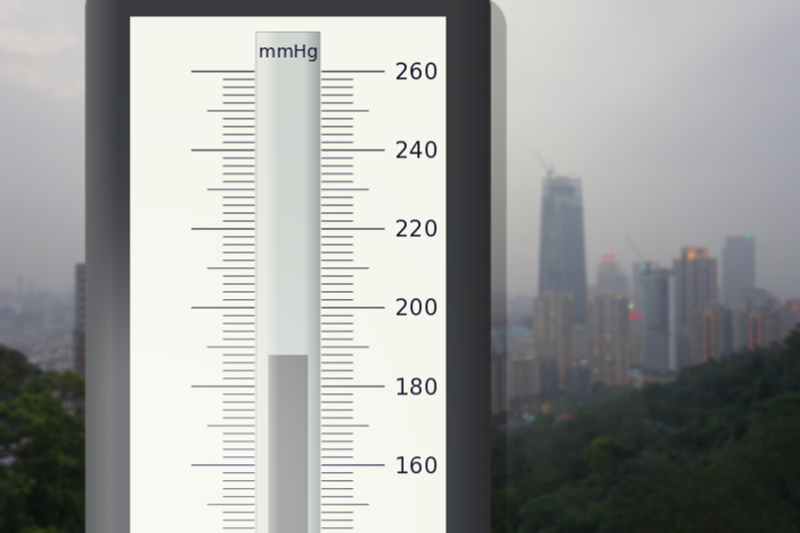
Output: **188** mmHg
